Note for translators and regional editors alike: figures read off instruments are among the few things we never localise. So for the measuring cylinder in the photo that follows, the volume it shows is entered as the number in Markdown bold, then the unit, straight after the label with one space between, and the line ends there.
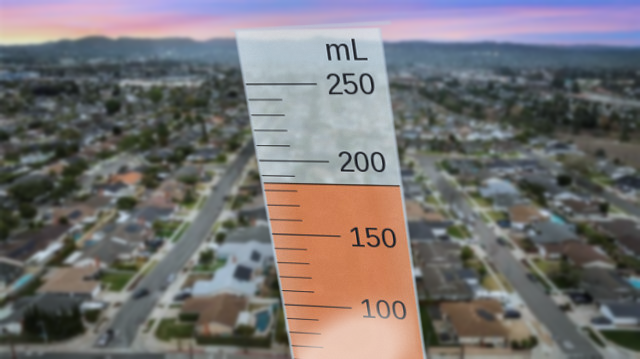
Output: **185** mL
